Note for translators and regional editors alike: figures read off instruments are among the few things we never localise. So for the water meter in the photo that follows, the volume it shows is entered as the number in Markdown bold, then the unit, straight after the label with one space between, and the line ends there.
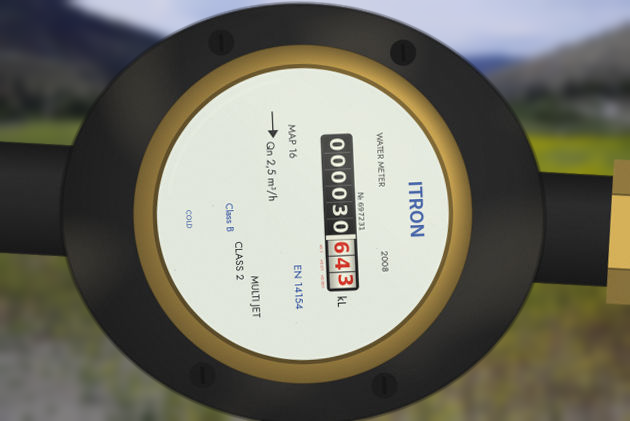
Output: **30.643** kL
